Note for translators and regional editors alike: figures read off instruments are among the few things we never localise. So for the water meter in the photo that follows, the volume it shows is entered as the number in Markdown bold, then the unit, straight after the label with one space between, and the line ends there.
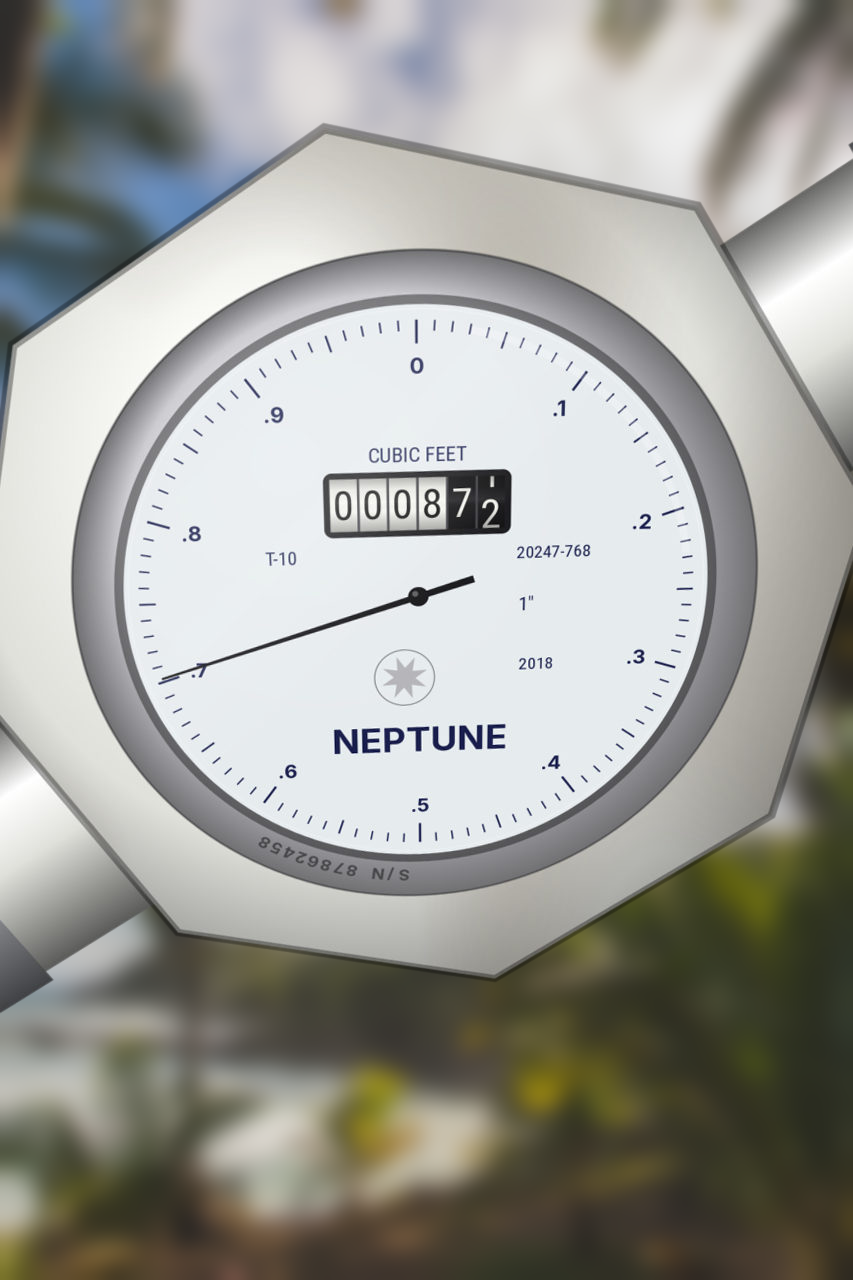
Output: **871.70** ft³
